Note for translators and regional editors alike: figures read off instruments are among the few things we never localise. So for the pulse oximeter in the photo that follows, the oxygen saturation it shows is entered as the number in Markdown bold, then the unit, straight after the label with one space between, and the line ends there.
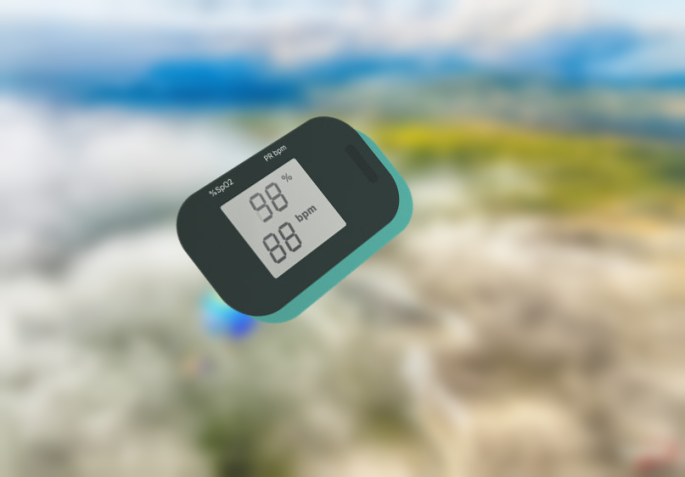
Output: **98** %
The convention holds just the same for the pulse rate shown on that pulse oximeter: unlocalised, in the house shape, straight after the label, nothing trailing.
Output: **88** bpm
